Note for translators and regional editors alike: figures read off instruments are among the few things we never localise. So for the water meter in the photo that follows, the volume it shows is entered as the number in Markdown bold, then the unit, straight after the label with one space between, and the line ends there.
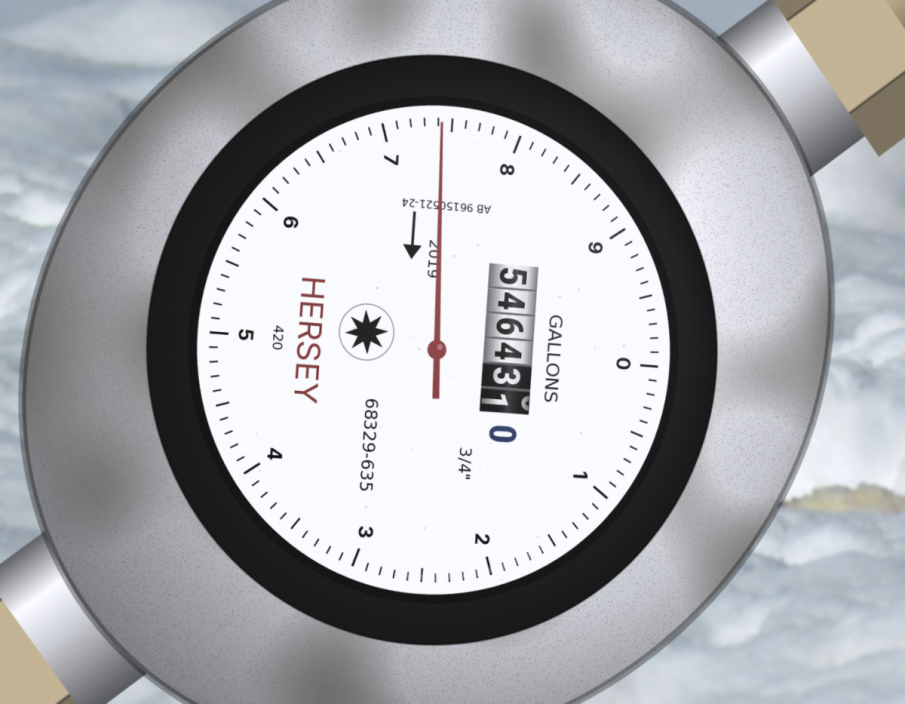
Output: **5464307.4** gal
